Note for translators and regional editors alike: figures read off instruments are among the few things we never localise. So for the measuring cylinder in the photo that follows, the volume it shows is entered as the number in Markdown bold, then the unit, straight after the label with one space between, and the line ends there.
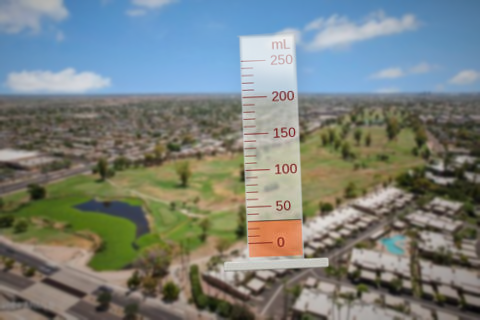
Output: **30** mL
